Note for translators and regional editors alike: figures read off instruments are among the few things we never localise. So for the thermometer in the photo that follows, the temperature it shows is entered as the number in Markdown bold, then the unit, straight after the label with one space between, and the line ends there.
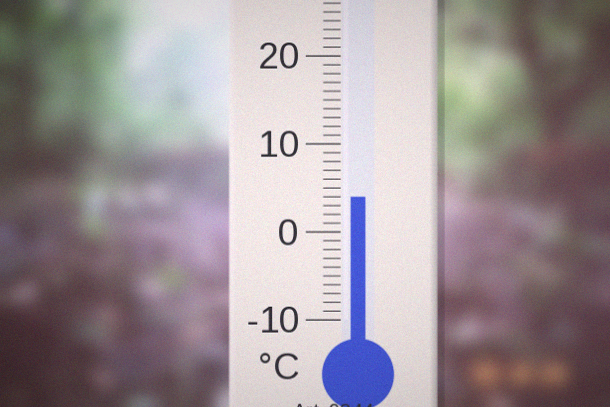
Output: **4** °C
